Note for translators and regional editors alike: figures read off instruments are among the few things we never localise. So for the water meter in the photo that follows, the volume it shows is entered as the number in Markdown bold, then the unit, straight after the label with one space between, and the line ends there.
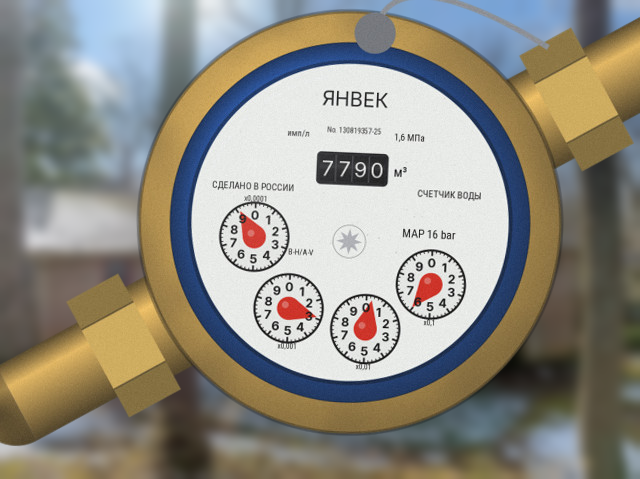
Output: **7790.6029** m³
